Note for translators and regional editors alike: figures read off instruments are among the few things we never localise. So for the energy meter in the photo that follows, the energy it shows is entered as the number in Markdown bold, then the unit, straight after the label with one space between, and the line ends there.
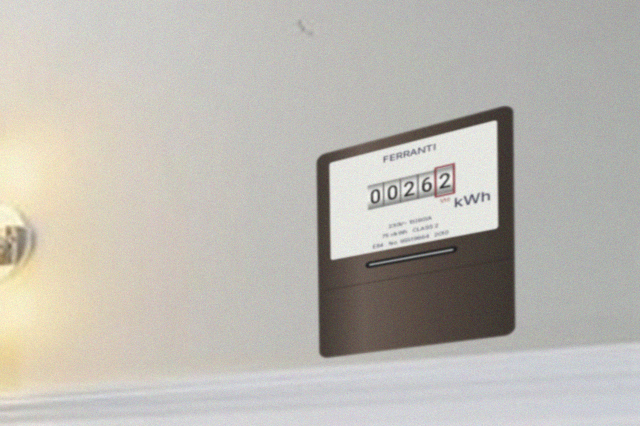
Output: **26.2** kWh
